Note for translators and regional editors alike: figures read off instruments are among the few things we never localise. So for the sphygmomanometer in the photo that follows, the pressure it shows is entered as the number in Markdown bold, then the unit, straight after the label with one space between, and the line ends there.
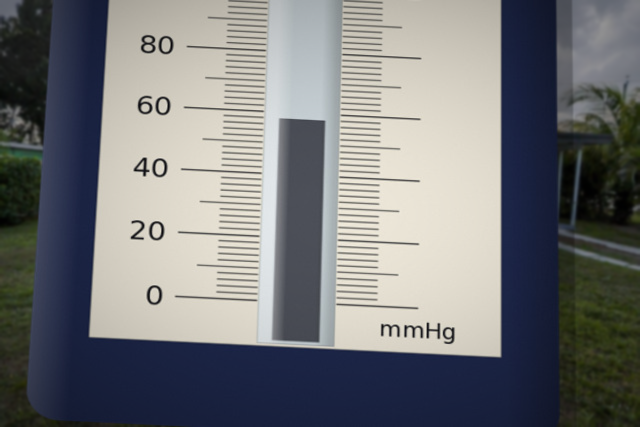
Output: **58** mmHg
